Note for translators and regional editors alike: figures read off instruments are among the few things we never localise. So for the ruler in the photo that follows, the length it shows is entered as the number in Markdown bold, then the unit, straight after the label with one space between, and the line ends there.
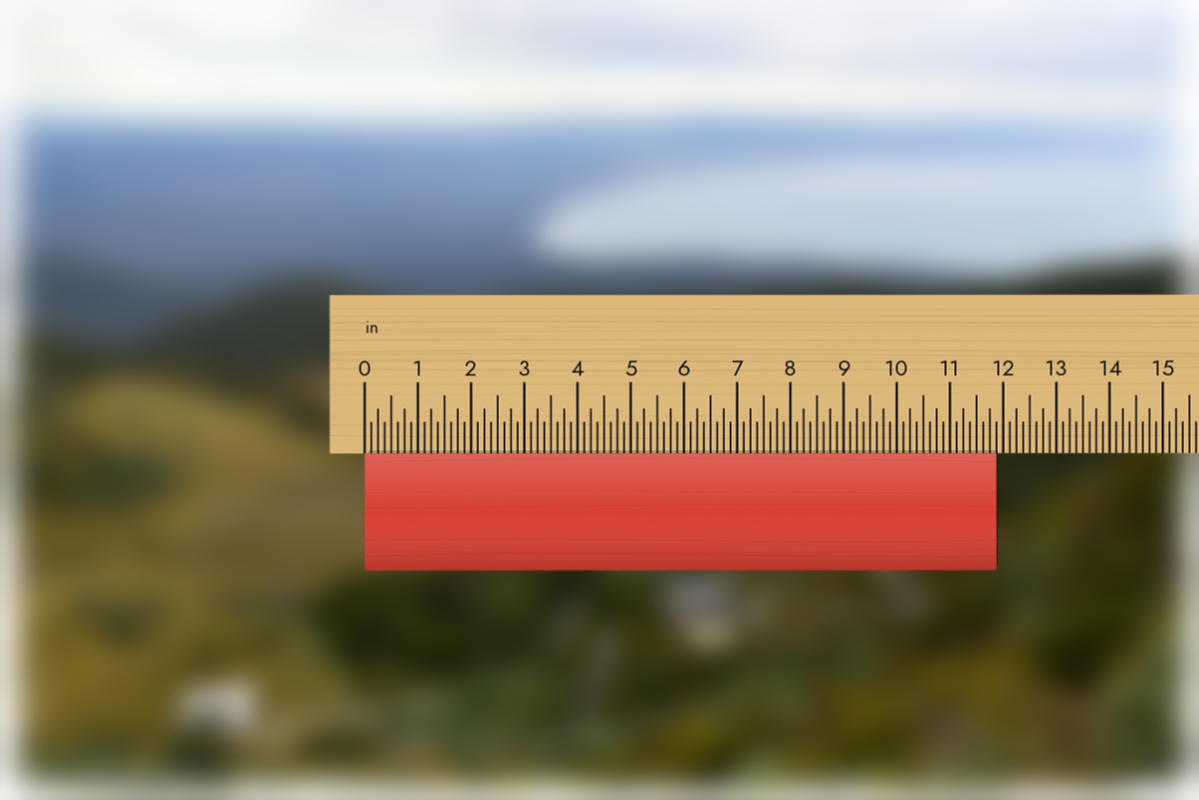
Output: **11.875** in
